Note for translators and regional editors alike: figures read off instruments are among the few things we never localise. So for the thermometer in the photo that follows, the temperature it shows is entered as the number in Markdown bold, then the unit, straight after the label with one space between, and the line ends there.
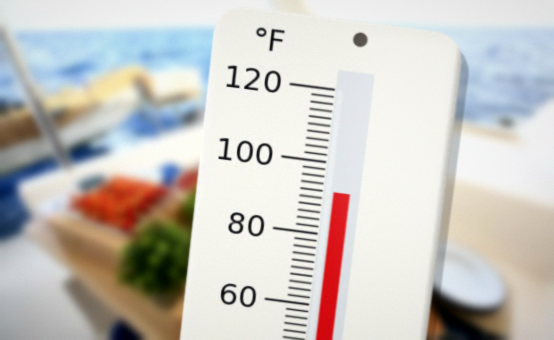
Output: **92** °F
